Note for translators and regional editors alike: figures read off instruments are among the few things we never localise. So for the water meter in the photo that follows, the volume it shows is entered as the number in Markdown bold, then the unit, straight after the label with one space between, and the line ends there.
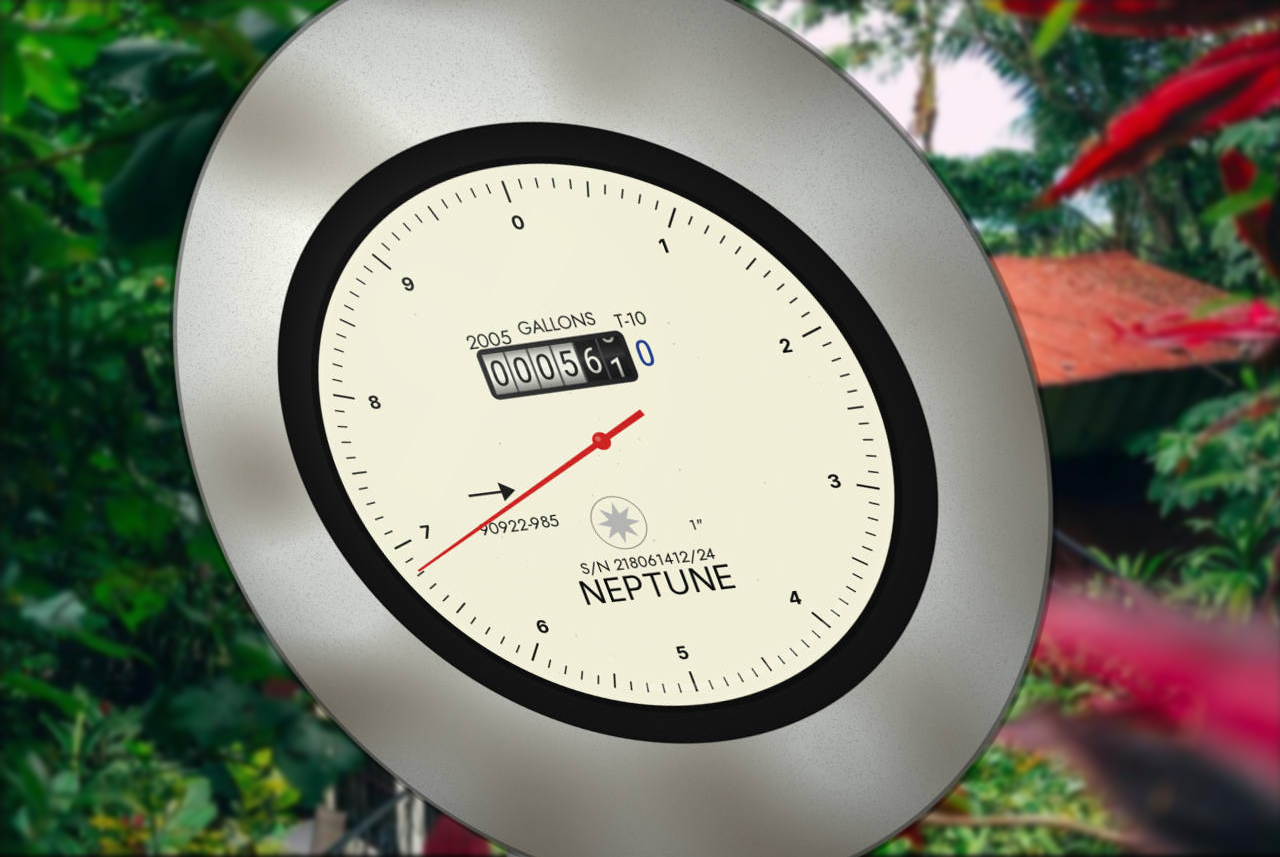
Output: **5606.8** gal
